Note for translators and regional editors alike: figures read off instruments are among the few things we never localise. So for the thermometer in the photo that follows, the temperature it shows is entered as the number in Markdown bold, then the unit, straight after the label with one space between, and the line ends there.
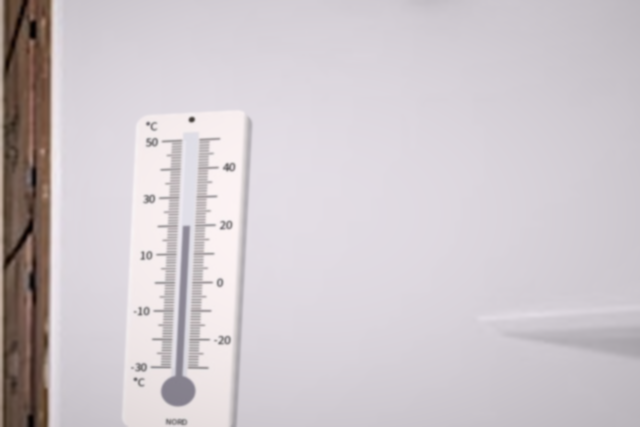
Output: **20** °C
